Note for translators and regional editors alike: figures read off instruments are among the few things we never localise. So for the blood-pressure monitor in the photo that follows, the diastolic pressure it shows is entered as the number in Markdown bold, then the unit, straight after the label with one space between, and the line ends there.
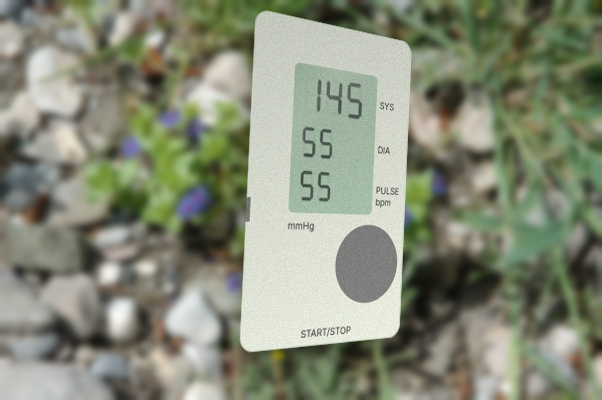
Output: **55** mmHg
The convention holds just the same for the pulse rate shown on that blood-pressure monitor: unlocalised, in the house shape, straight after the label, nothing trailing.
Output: **55** bpm
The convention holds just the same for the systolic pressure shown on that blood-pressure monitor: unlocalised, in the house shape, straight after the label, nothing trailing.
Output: **145** mmHg
